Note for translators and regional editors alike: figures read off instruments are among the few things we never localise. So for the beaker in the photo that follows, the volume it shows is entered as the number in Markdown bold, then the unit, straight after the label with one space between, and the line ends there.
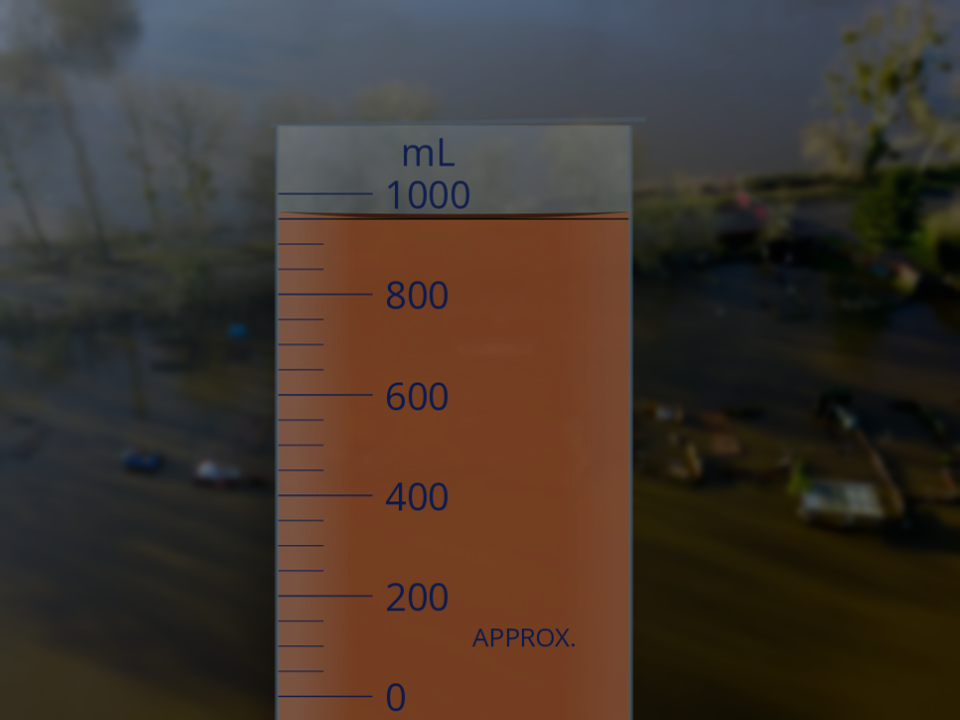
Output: **950** mL
